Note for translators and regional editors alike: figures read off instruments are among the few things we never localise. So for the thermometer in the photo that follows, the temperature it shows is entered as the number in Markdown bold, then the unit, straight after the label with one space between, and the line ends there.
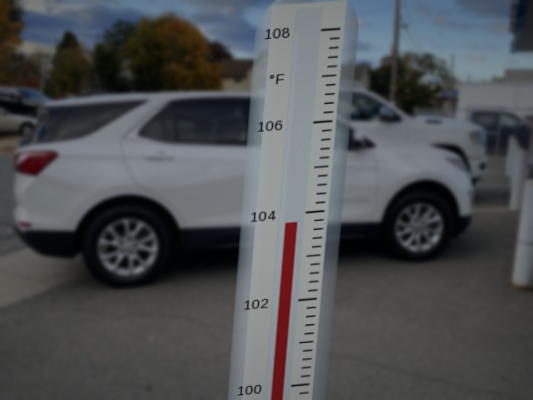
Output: **103.8** °F
